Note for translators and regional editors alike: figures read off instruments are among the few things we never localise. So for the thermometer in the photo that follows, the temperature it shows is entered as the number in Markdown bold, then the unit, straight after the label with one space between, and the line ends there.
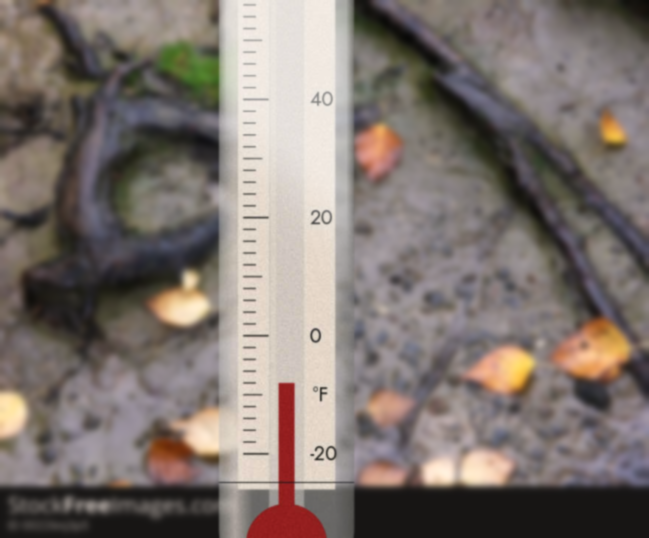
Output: **-8** °F
